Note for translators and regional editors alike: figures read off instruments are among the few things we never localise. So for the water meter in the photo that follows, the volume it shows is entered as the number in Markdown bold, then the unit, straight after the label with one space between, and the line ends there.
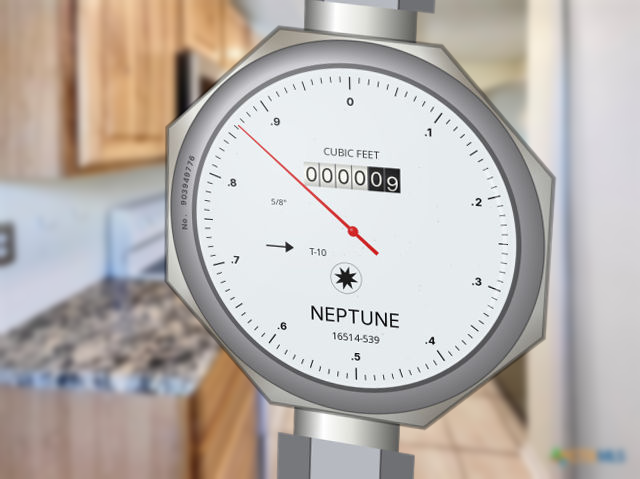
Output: **8.86** ft³
